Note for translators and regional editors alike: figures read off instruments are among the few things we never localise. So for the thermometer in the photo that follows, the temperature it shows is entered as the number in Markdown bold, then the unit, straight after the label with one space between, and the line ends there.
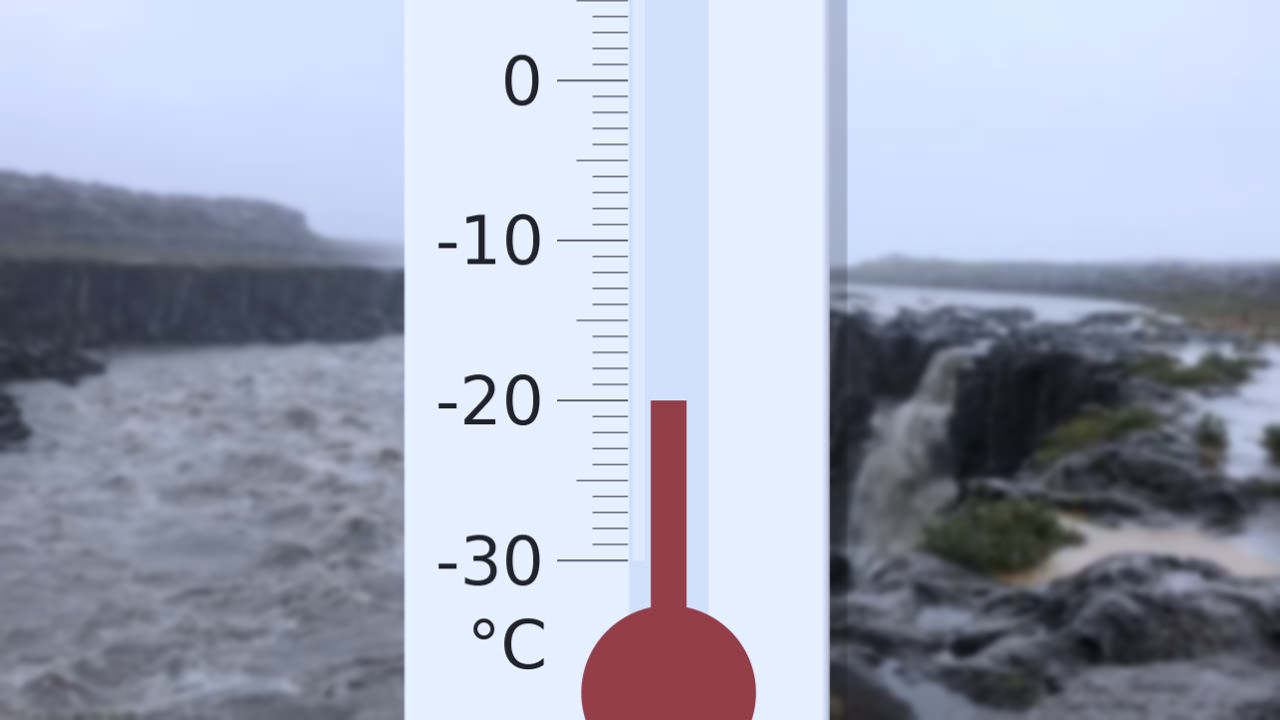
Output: **-20** °C
